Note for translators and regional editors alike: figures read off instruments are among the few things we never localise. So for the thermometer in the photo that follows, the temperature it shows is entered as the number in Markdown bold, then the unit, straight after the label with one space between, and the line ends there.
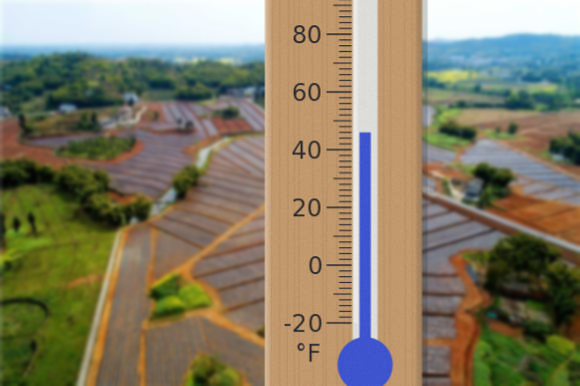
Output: **46** °F
